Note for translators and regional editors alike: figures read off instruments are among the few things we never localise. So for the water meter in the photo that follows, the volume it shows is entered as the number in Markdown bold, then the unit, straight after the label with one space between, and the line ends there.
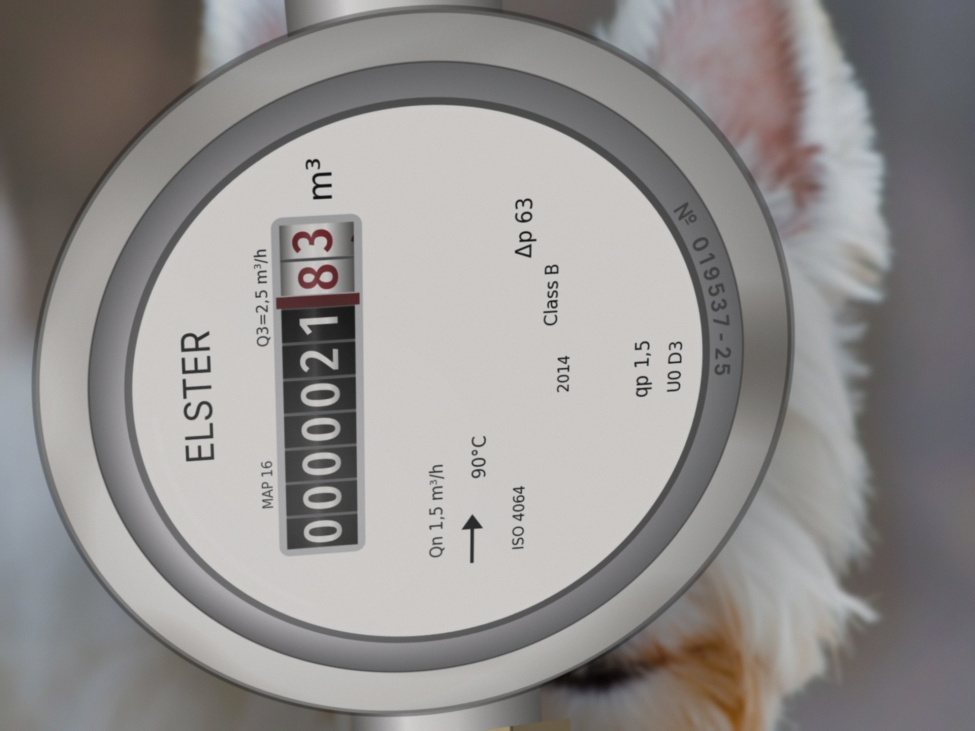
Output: **21.83** m³
